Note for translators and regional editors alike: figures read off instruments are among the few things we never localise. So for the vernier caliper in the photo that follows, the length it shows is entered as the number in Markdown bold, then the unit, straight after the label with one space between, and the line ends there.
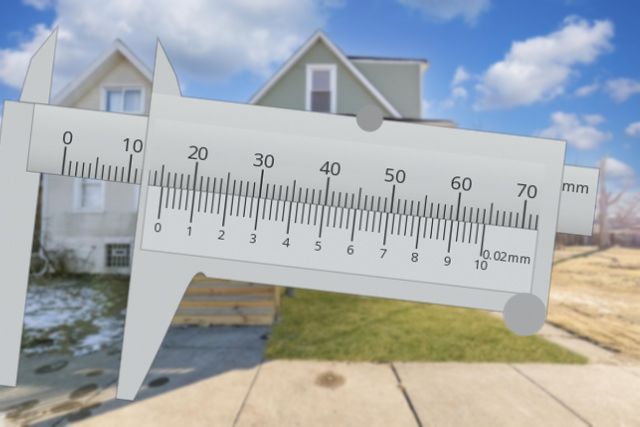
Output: **15.2** mm
